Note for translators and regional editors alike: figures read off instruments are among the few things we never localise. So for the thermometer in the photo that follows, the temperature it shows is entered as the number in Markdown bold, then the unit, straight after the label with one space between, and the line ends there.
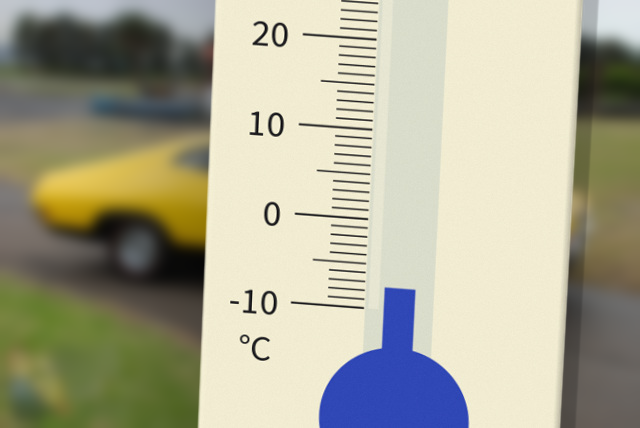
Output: **-7.5** °C
